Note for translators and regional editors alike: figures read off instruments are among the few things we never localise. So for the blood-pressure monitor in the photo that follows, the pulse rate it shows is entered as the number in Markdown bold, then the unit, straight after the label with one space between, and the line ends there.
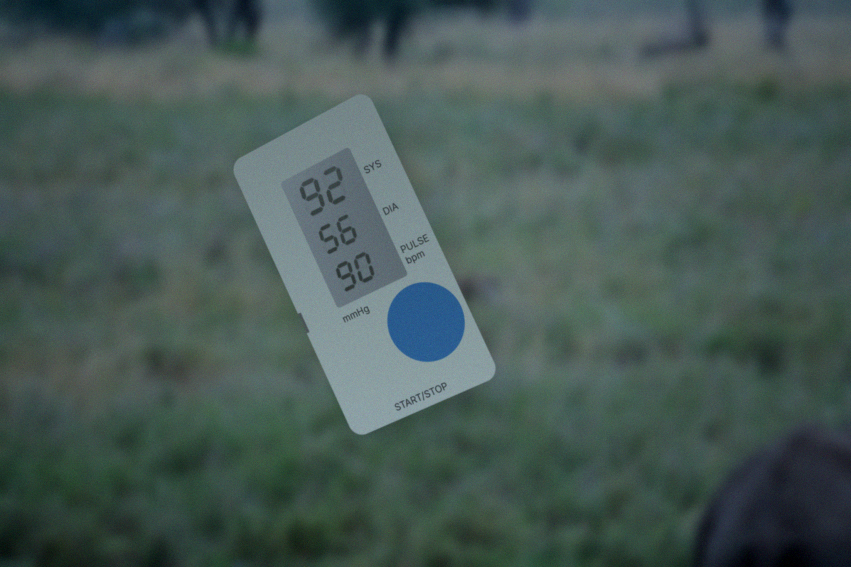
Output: **90** bpm
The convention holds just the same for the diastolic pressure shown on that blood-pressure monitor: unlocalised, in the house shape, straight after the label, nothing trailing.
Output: **56** mmHg
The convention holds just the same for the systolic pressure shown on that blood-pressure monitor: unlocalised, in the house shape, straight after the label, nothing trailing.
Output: **92** mmHg
